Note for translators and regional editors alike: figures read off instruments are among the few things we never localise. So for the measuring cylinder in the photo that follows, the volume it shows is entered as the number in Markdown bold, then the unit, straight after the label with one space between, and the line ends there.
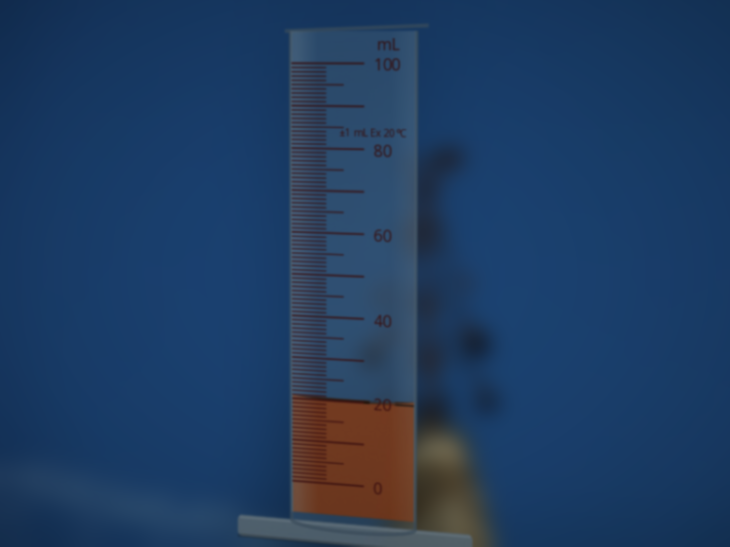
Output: **20** mL
